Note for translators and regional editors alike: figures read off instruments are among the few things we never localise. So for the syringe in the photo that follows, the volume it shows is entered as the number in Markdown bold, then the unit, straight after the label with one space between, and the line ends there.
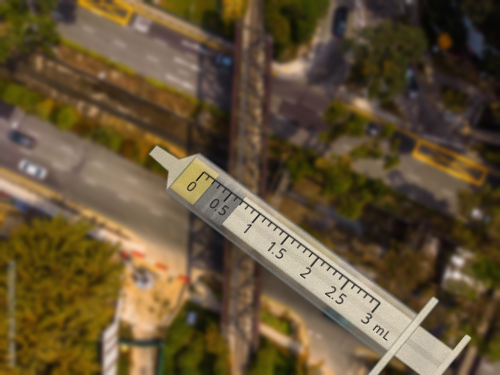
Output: **0.2** mL
